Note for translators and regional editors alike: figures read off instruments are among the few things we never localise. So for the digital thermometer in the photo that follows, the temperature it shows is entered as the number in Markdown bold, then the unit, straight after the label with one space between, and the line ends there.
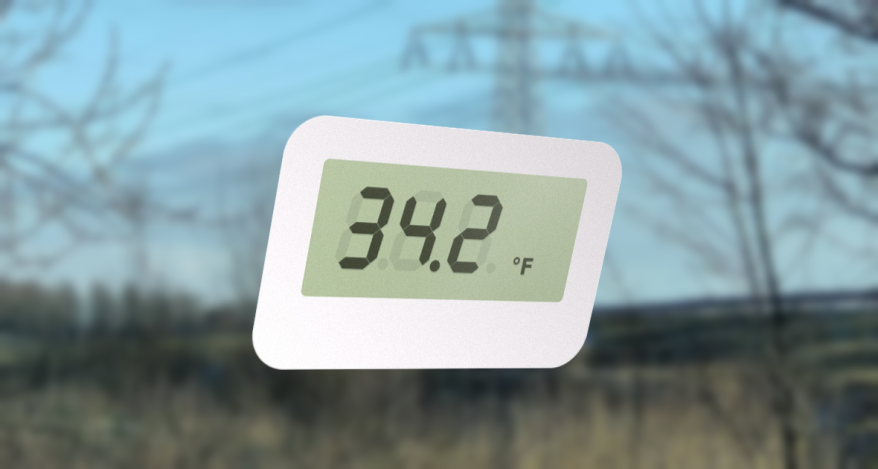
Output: **34.2** °F
